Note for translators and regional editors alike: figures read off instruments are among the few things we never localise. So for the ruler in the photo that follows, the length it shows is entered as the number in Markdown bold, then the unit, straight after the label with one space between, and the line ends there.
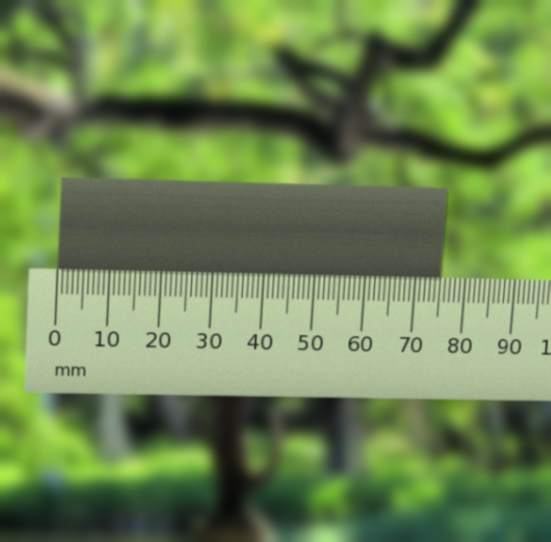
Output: **75** mm
